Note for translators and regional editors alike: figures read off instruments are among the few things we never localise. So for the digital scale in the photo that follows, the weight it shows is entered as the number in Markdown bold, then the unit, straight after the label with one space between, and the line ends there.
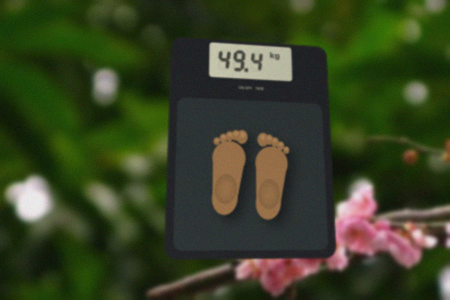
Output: **49.4** kg
